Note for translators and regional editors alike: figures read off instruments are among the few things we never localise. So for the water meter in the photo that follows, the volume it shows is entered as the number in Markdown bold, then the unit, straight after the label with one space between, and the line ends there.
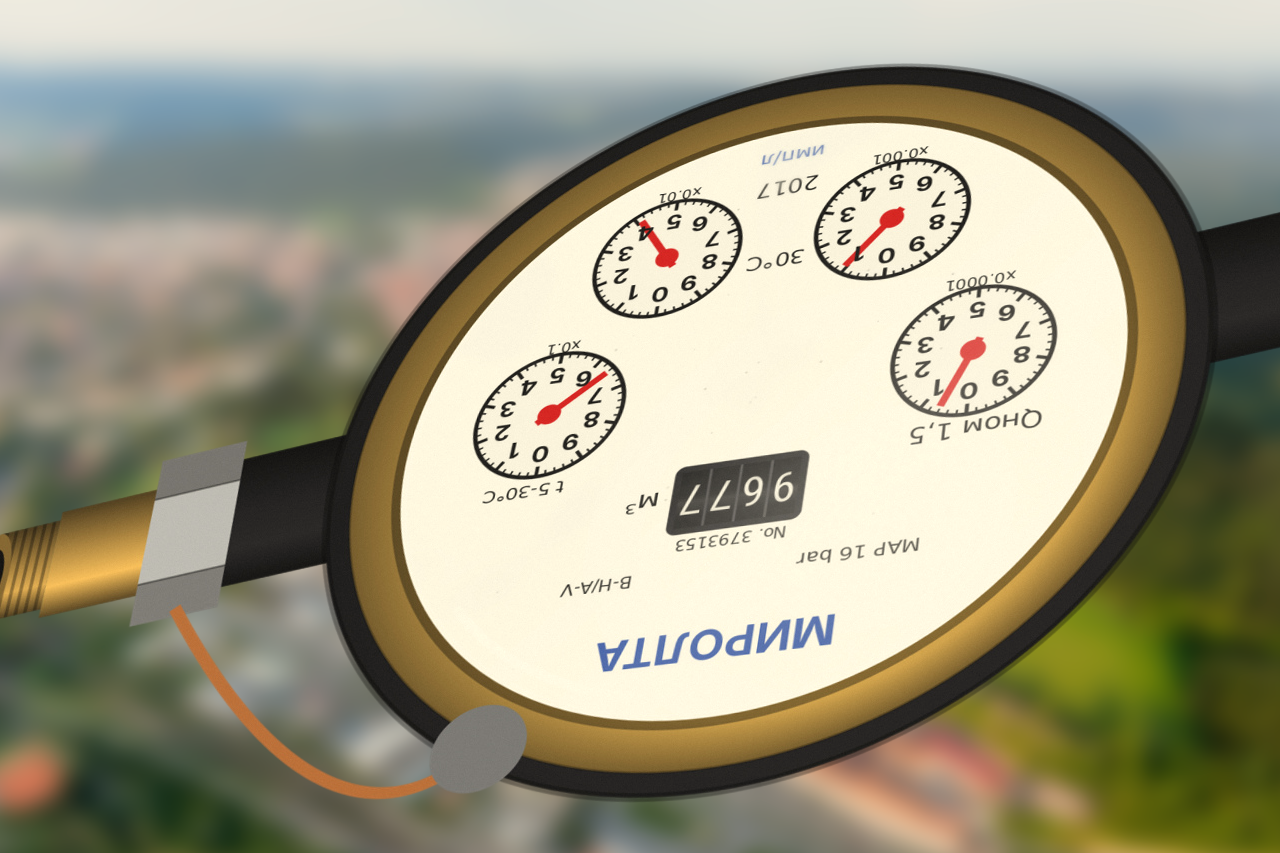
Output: **9677.6410** m³
